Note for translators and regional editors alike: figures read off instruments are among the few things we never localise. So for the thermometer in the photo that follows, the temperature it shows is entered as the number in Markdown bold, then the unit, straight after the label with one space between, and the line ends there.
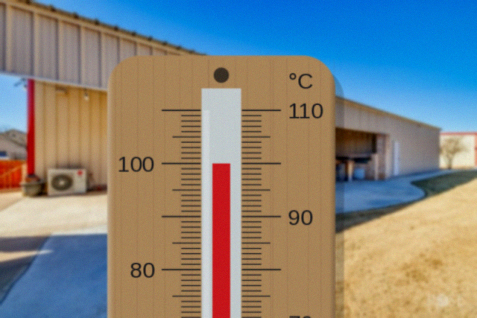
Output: **100** °C
